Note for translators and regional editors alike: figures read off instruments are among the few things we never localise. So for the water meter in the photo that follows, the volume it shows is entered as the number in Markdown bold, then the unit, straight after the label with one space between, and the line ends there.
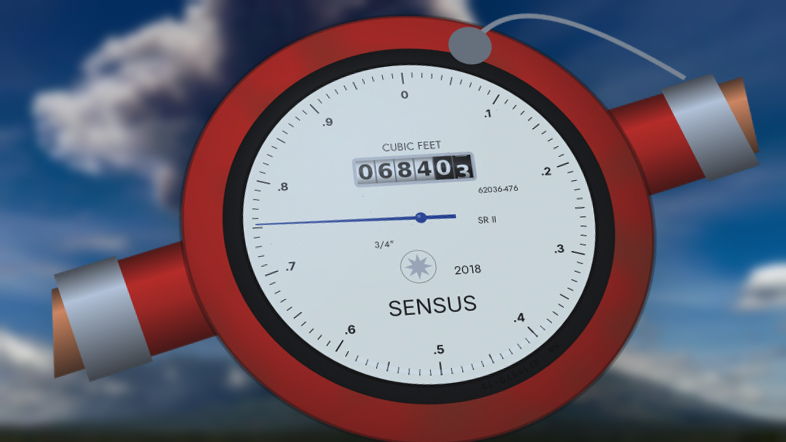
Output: **68402.75** ft³
